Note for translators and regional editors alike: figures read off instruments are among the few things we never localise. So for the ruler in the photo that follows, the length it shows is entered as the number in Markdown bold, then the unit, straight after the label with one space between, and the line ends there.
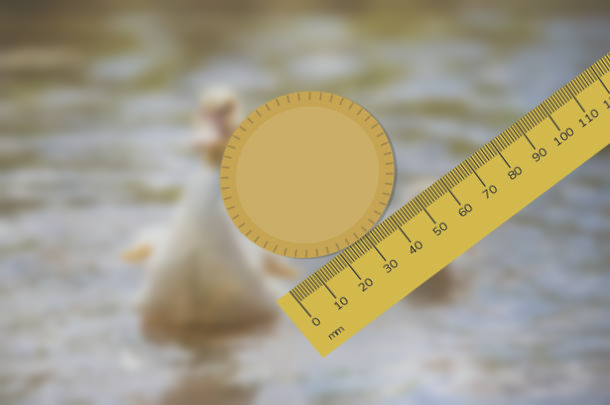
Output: **55** mm
